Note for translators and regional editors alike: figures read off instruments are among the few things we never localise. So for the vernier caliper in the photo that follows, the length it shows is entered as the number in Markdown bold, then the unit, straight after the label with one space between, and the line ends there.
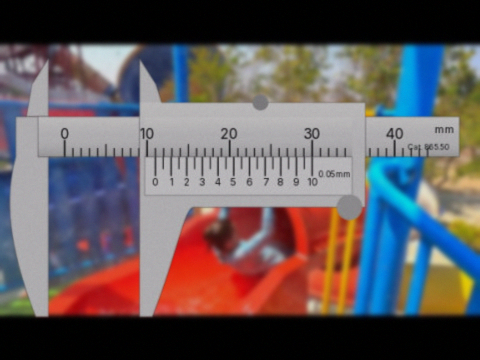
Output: **11.0** mm
